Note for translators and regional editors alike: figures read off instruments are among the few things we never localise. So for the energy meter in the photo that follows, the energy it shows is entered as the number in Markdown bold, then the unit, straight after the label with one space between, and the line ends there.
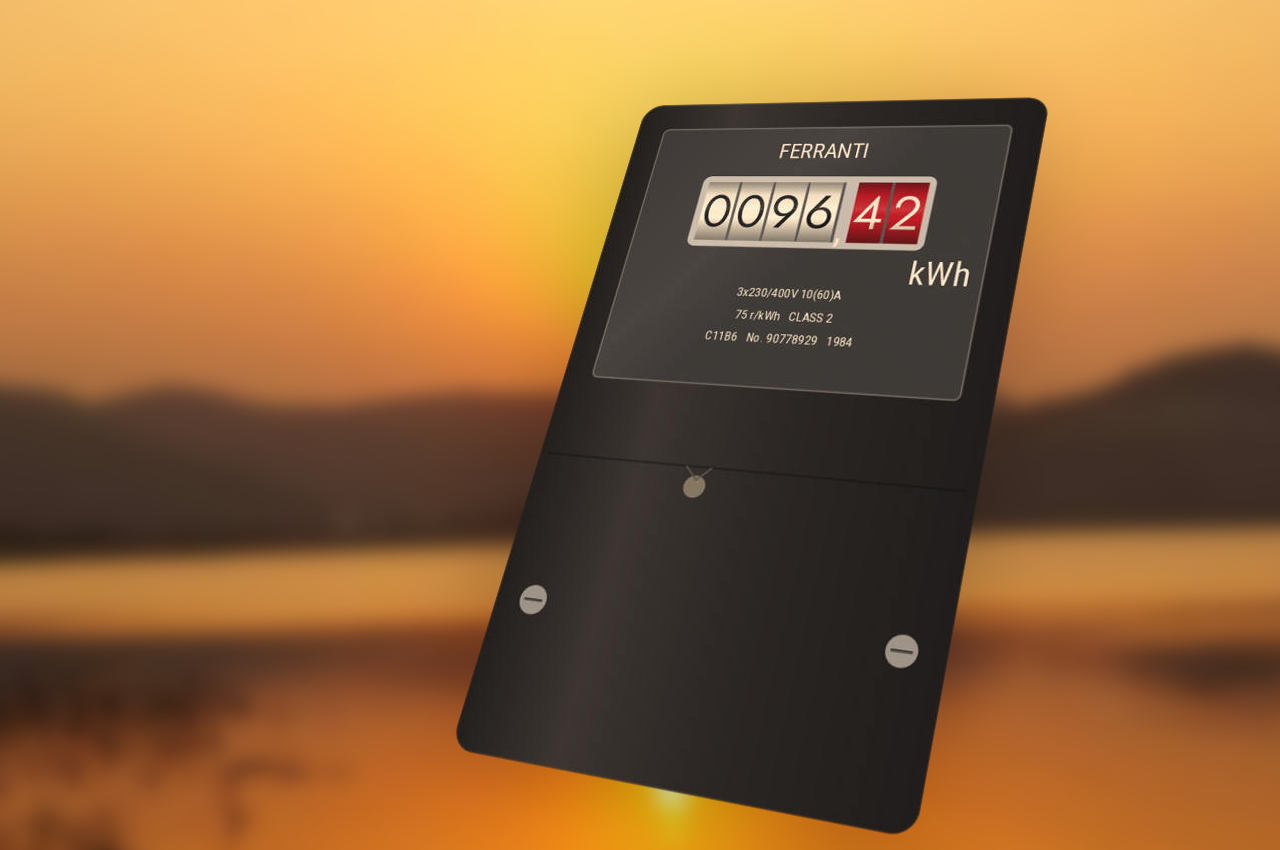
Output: **96.42** kWh
